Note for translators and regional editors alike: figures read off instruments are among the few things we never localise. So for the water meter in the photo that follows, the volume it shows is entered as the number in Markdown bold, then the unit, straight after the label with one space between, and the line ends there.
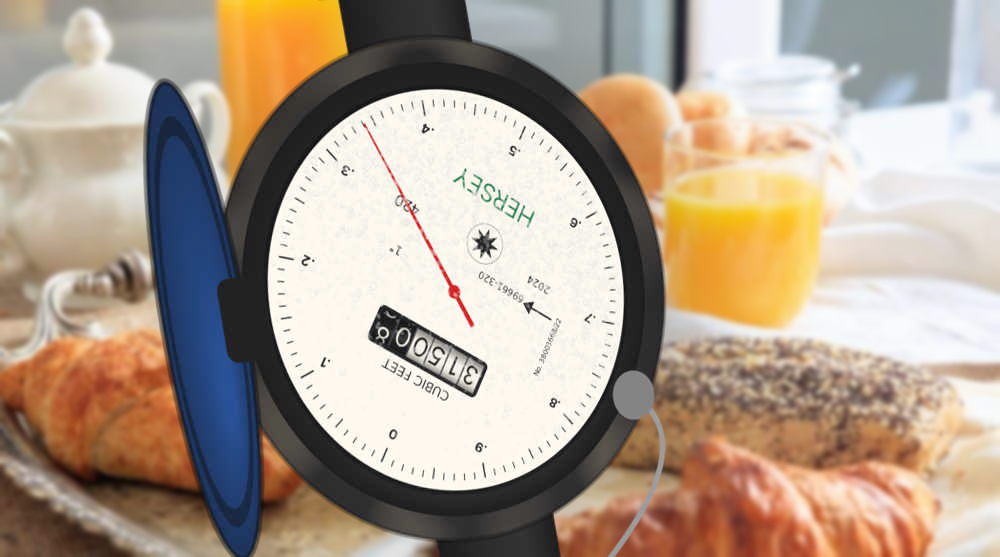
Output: **315008.34** ft³
